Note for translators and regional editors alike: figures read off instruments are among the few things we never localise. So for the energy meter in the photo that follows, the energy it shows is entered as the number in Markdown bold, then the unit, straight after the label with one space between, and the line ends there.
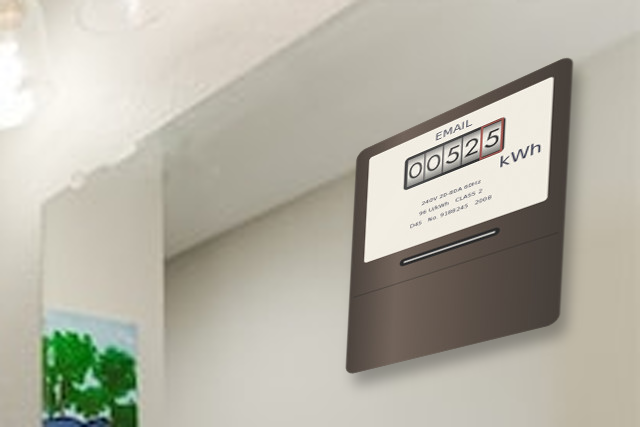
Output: **52.5** kWh
